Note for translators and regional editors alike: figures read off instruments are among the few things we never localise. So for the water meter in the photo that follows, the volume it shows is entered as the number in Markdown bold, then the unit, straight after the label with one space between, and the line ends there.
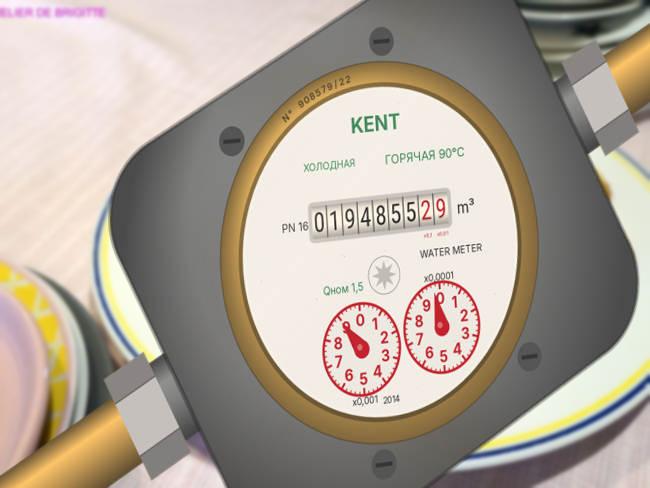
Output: **194855.2989** m³
